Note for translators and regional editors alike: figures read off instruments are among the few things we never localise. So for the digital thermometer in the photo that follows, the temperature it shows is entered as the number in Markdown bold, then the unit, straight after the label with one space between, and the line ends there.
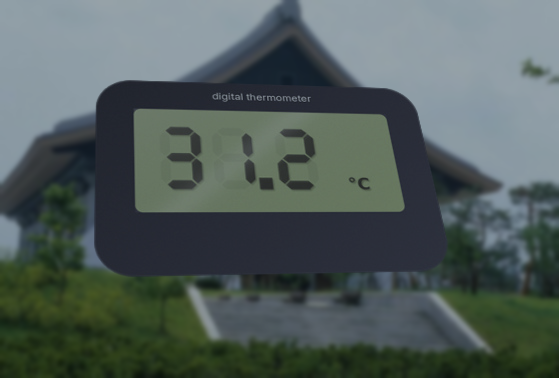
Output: **31.2** °C
